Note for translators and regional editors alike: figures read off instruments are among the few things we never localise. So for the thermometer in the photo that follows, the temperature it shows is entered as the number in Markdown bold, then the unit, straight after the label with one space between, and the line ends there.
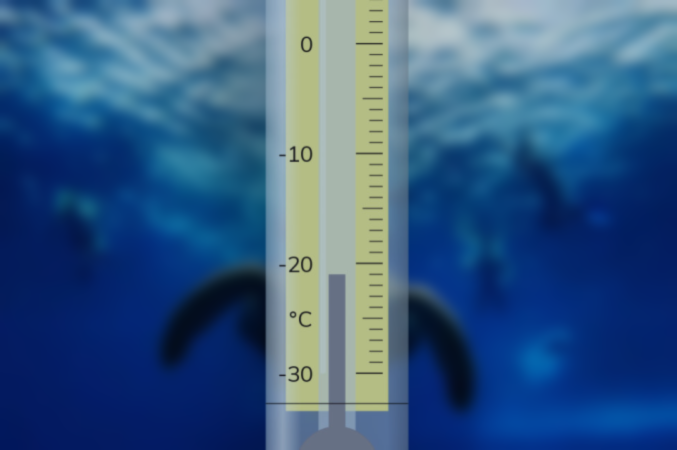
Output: **-21** °C
